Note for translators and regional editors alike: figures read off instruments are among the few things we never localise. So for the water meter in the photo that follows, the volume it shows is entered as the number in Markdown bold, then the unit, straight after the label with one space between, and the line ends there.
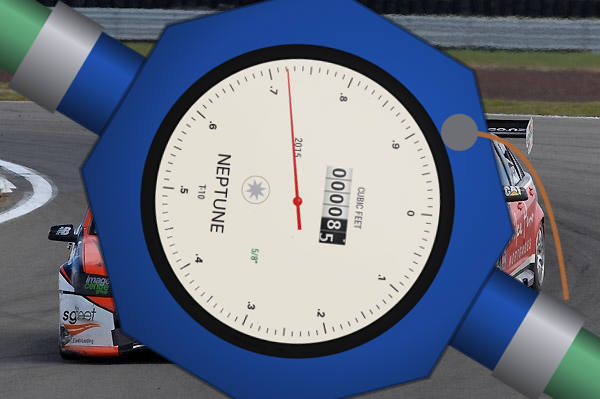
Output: **84.72** ft³
